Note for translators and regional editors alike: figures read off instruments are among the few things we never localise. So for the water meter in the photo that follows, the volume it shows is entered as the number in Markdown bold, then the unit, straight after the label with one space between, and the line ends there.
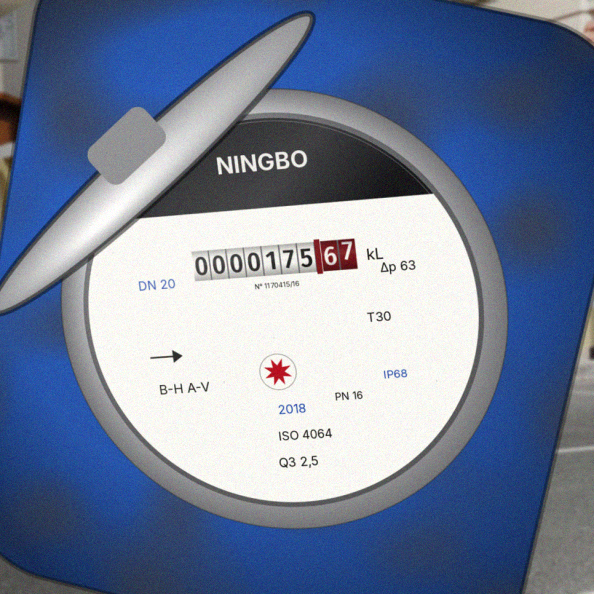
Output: **175.67** kL
